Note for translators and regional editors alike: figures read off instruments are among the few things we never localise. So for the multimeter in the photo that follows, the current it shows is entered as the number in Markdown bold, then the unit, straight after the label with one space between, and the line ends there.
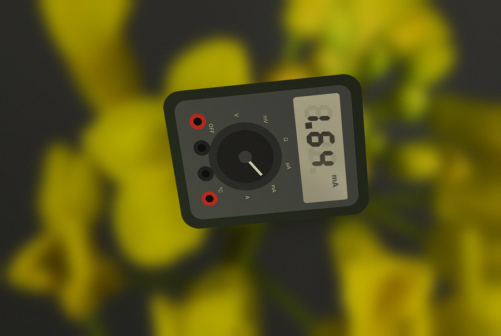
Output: **1.64** mA
